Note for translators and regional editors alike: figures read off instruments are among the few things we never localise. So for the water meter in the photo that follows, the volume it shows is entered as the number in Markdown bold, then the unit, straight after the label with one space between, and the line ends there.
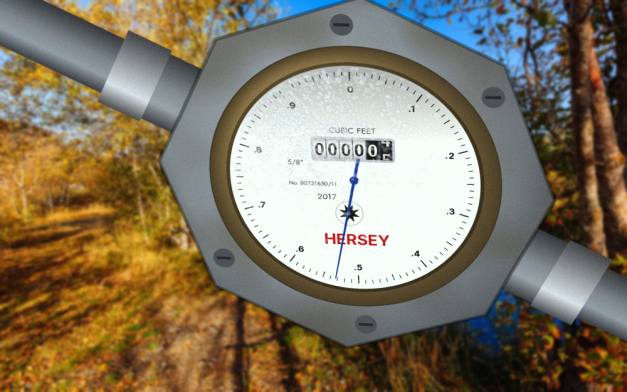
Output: **4.53** ft³
